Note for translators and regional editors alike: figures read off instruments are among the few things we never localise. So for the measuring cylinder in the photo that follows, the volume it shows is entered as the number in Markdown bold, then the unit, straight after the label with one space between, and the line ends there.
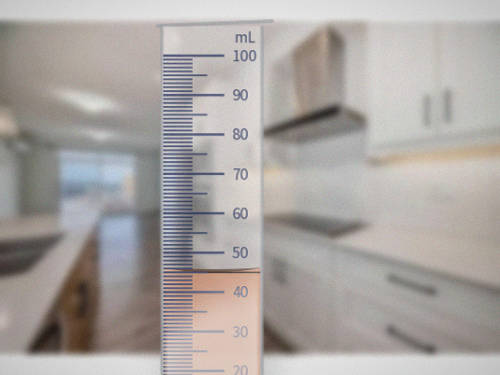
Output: **45** mL
